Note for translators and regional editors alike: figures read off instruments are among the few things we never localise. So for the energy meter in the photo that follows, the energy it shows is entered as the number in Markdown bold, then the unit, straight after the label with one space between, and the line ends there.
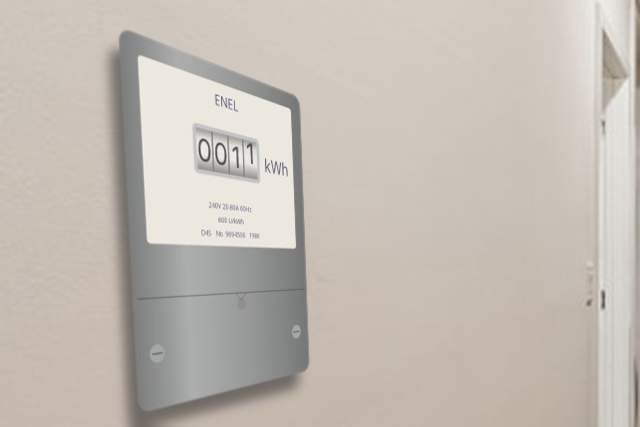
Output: **11** kWh
